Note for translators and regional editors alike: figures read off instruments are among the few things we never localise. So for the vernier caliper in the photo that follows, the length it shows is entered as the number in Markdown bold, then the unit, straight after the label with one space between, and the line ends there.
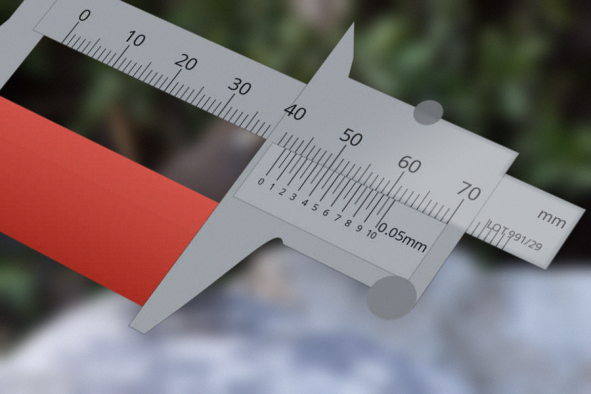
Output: **42.4** mm
